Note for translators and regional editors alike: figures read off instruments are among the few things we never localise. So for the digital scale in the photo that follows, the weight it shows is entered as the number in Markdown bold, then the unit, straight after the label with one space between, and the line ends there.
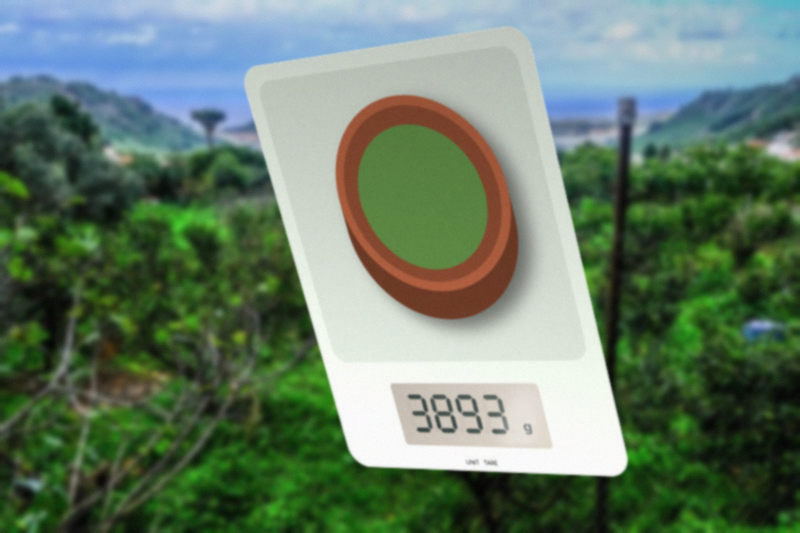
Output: **3893** g
